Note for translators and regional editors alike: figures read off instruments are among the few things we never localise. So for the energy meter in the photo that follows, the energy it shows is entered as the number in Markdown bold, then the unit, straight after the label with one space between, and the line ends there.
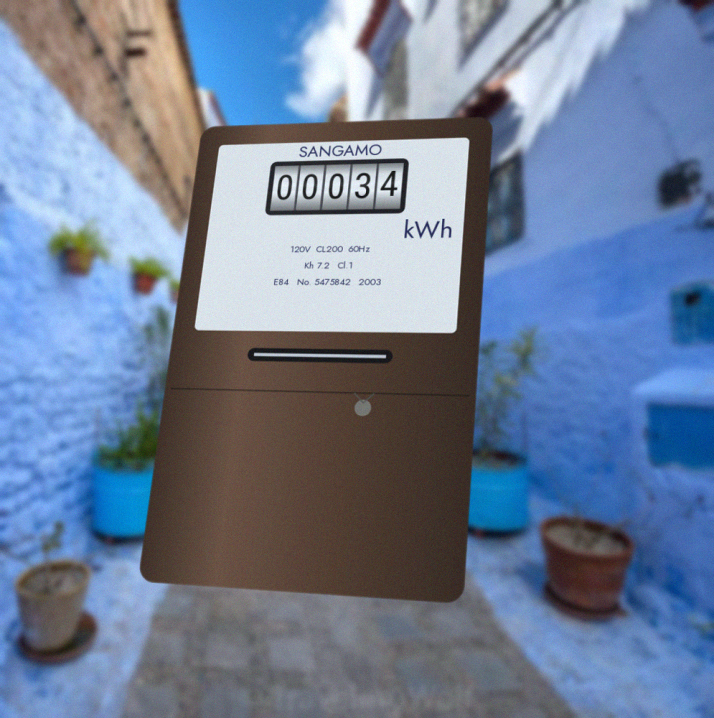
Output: **34** kWh
